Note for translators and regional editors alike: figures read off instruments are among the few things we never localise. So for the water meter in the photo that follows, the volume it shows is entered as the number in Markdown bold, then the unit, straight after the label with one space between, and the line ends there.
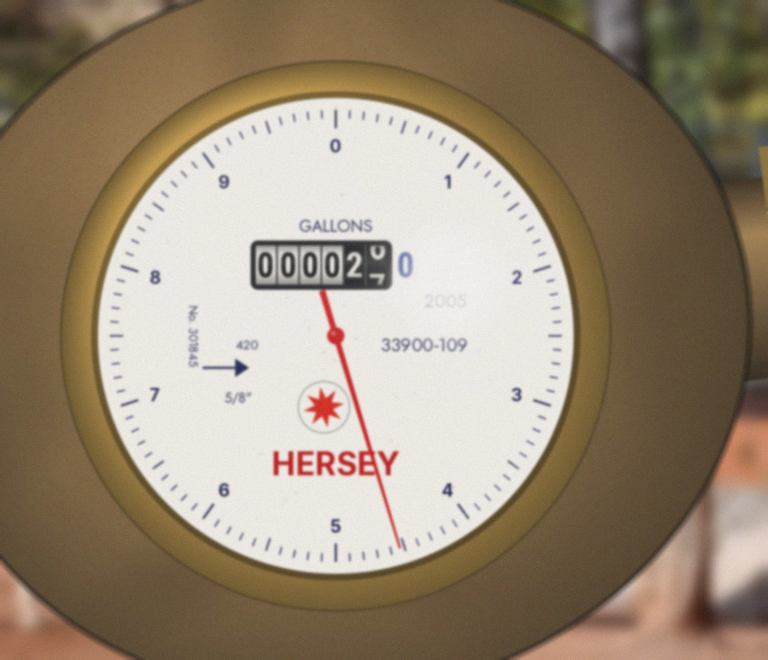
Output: **264.5** gal
